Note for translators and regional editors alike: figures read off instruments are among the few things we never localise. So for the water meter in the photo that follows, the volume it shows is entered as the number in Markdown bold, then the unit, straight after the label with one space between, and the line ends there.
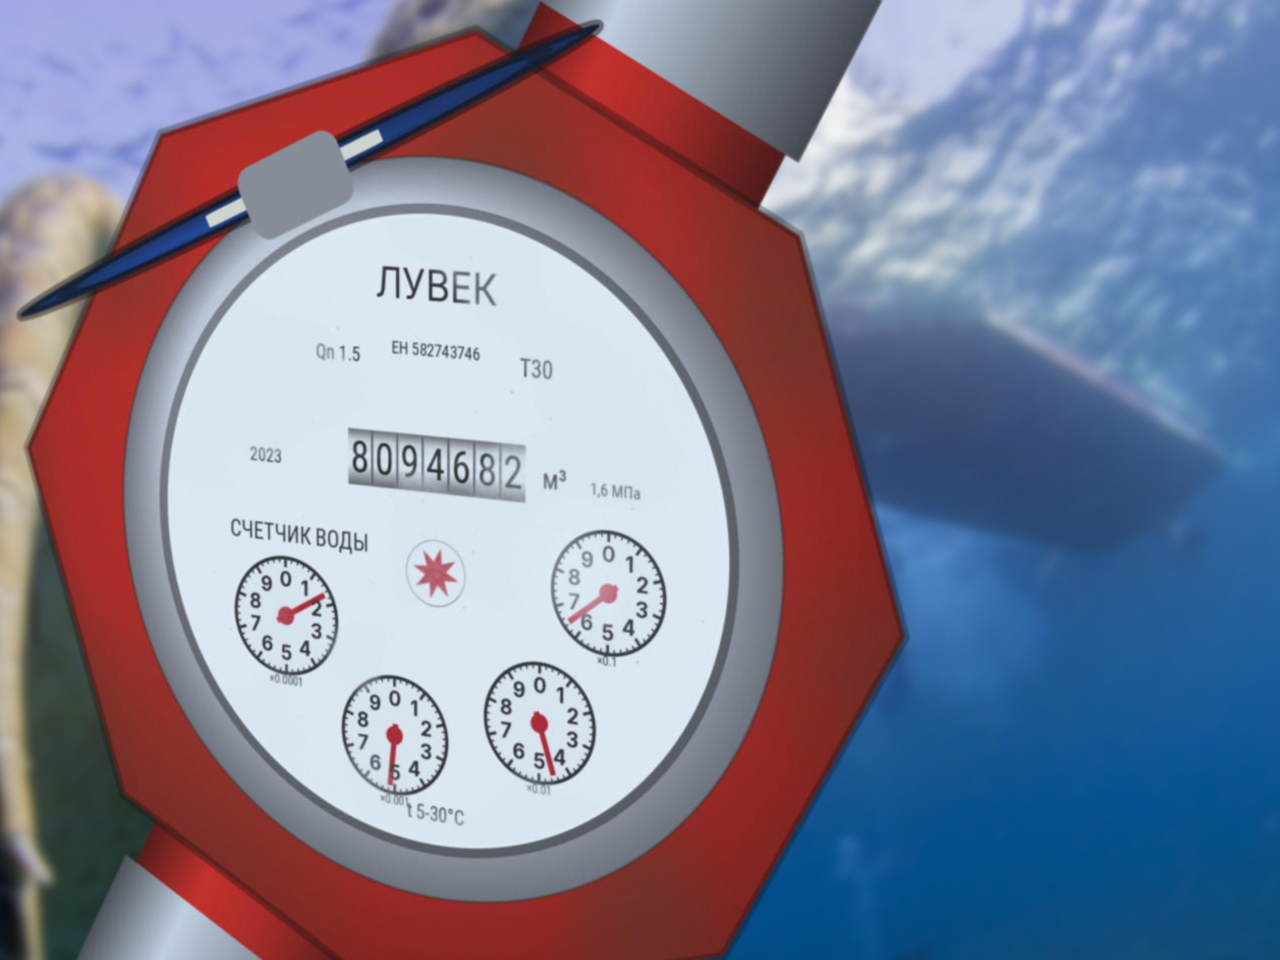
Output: **8094682.6451** m³
